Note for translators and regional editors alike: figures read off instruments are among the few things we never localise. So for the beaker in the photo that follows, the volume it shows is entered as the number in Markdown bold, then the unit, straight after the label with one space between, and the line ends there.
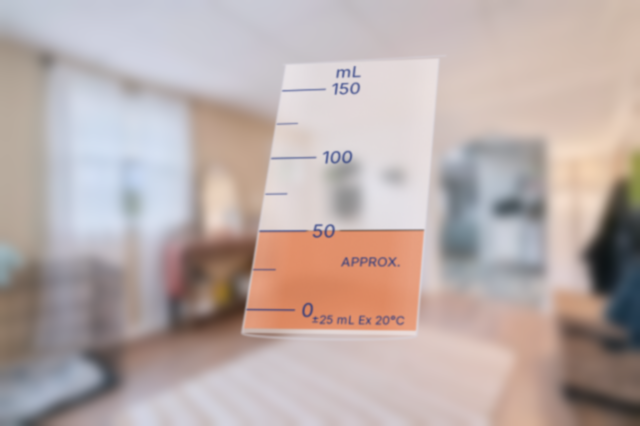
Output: **50** mL
